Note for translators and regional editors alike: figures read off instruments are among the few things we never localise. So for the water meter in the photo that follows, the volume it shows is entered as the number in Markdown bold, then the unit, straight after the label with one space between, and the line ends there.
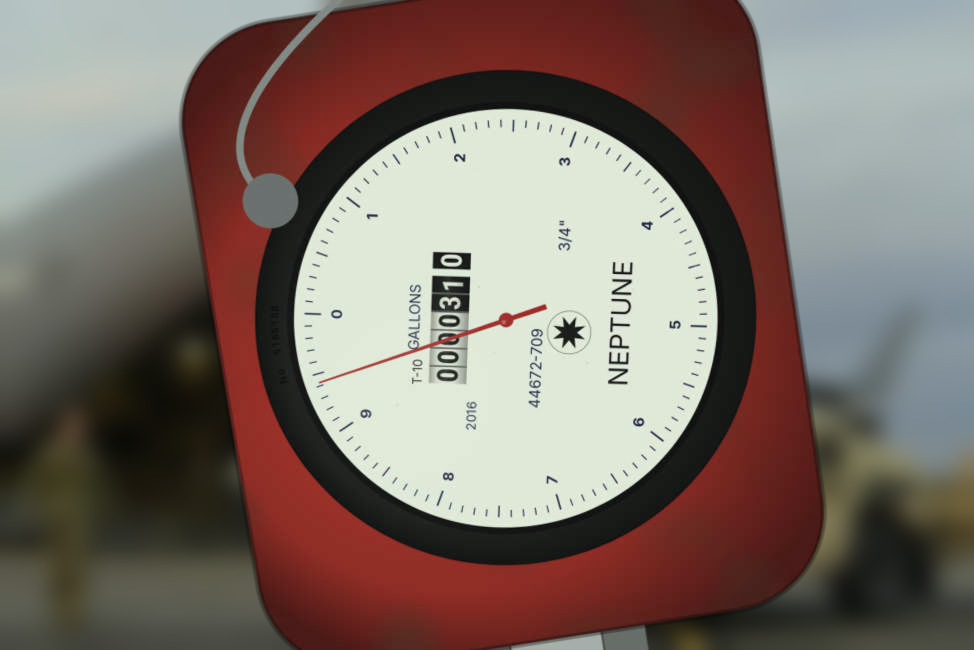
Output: **309.4** gal
